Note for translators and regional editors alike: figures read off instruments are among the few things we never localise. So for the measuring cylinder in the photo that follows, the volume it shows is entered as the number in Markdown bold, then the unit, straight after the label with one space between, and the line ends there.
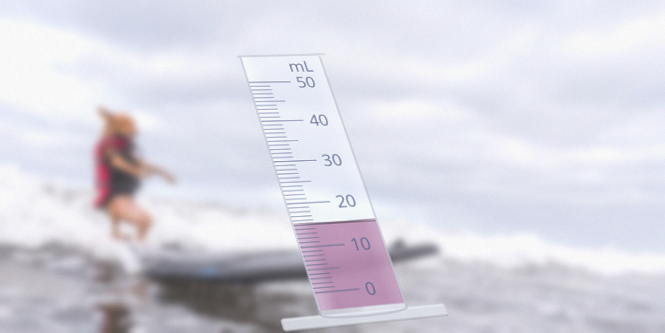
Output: **15** mL
